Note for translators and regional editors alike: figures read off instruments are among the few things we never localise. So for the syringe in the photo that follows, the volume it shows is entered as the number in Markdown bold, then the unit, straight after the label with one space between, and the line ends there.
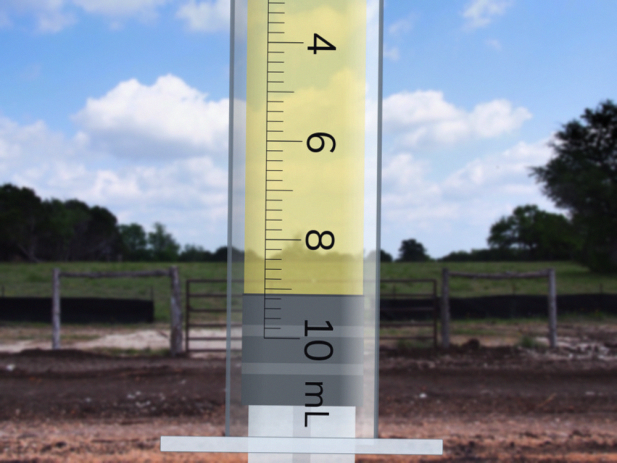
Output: **9.1** mL
